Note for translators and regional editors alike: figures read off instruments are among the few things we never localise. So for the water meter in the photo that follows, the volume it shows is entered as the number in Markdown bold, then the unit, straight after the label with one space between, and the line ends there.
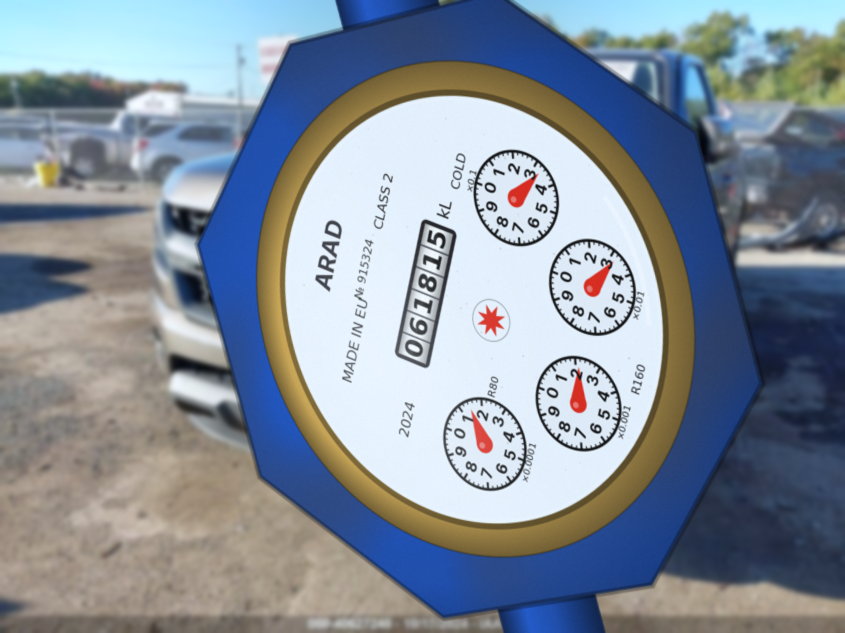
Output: **61815.3321** kL
